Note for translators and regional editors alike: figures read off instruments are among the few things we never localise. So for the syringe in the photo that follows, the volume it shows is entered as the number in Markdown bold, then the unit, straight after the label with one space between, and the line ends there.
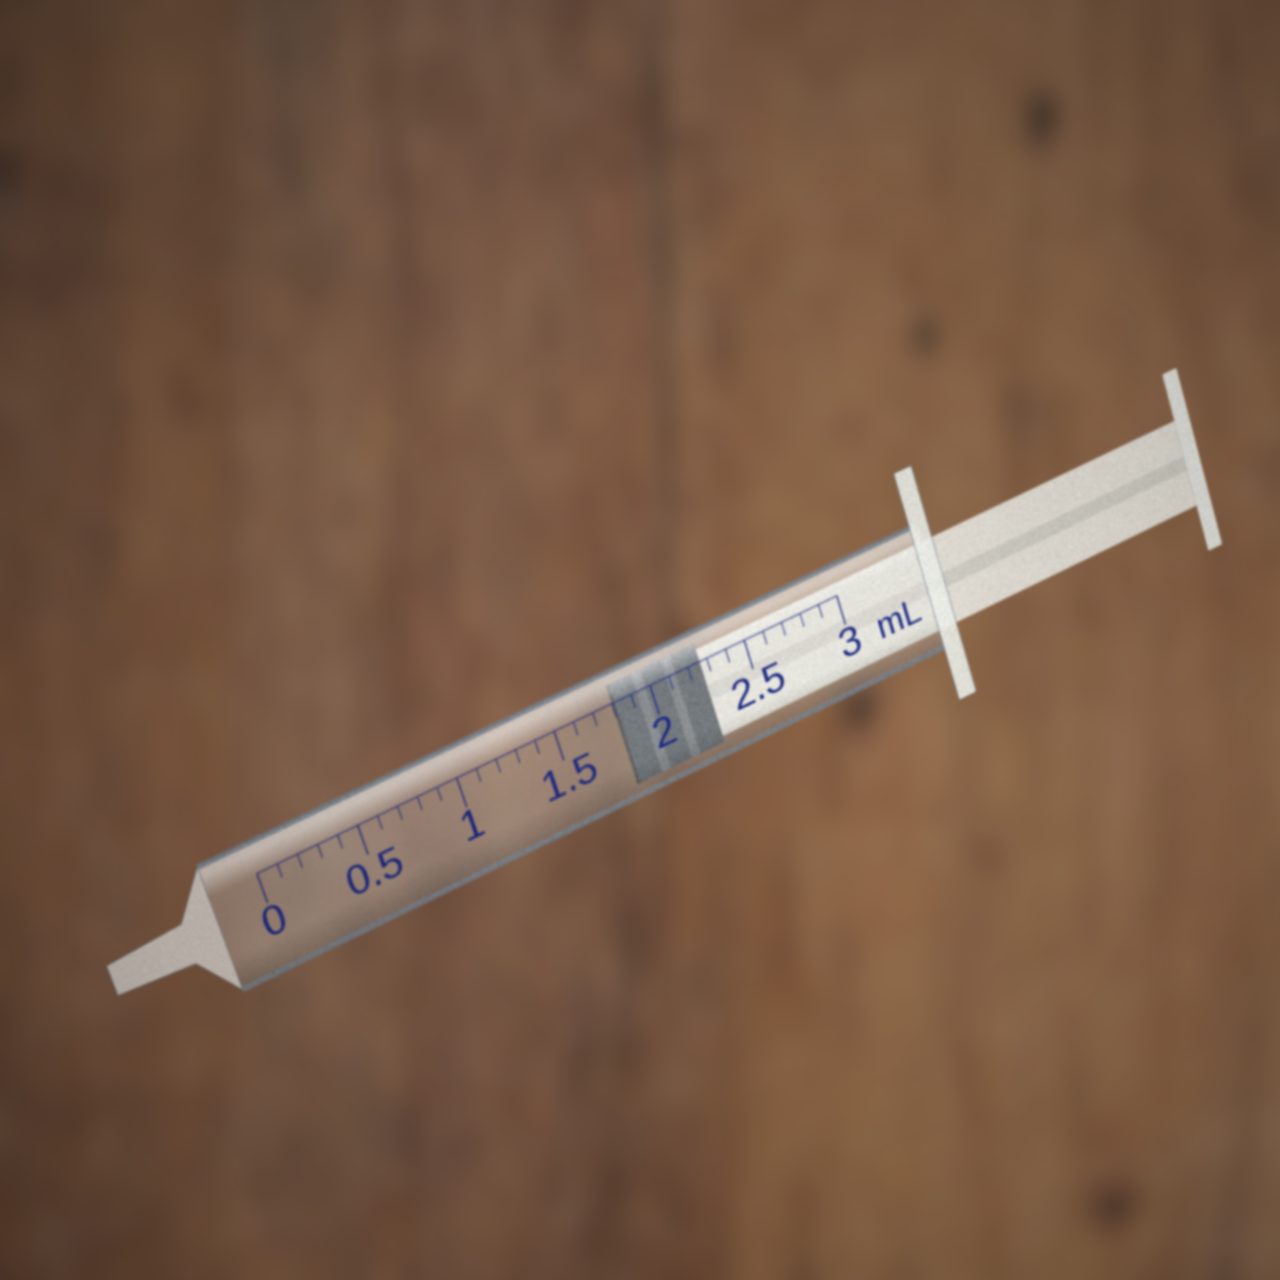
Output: **1.8** mL
